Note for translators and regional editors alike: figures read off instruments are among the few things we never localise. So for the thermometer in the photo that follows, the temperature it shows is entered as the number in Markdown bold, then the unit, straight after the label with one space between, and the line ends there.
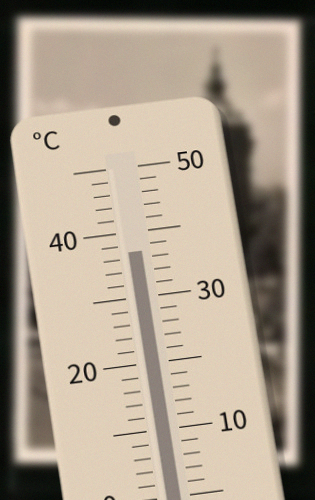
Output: **37** °C
